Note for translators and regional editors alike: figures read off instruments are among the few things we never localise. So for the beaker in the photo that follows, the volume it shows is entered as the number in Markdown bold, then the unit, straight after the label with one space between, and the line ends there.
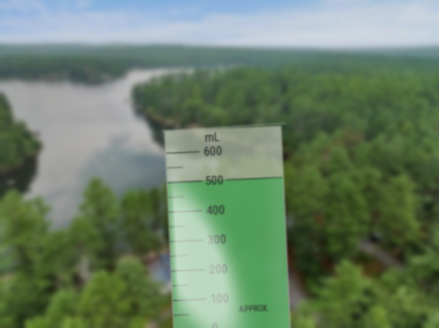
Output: **500** mL
